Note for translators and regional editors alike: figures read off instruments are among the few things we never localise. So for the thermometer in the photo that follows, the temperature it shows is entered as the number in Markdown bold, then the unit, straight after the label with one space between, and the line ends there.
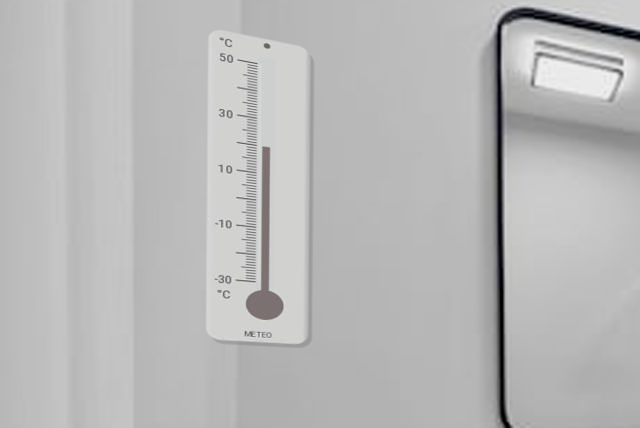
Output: **20** °C
